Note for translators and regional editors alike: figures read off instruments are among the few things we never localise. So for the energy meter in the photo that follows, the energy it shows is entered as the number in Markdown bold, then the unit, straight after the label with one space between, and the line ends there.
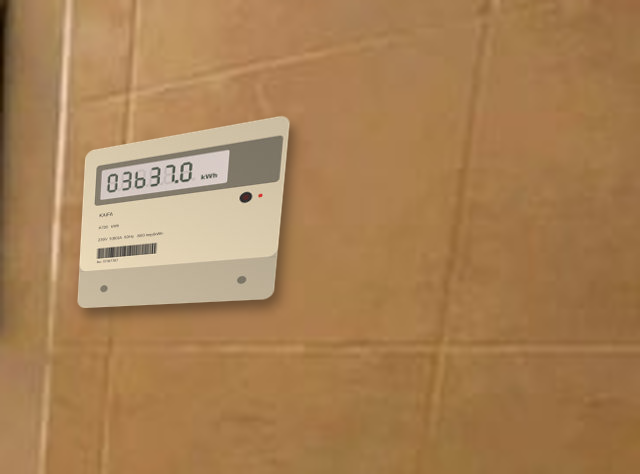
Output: **3637.0** kWh
